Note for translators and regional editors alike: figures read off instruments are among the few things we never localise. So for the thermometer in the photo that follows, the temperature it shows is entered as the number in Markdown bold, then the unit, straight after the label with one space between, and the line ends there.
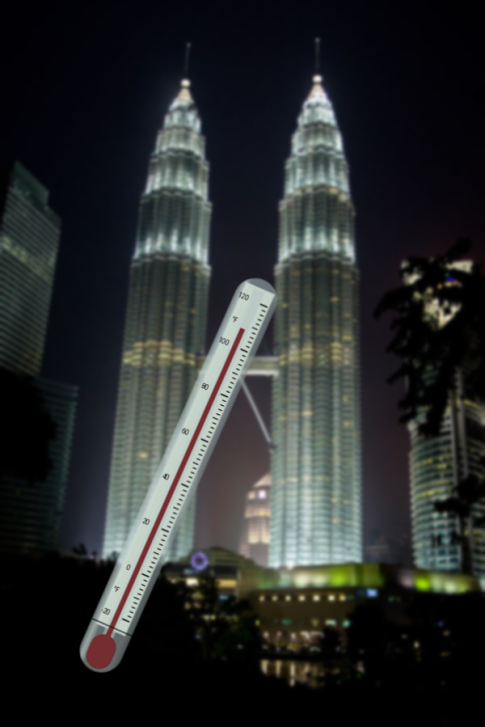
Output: **108** °F
